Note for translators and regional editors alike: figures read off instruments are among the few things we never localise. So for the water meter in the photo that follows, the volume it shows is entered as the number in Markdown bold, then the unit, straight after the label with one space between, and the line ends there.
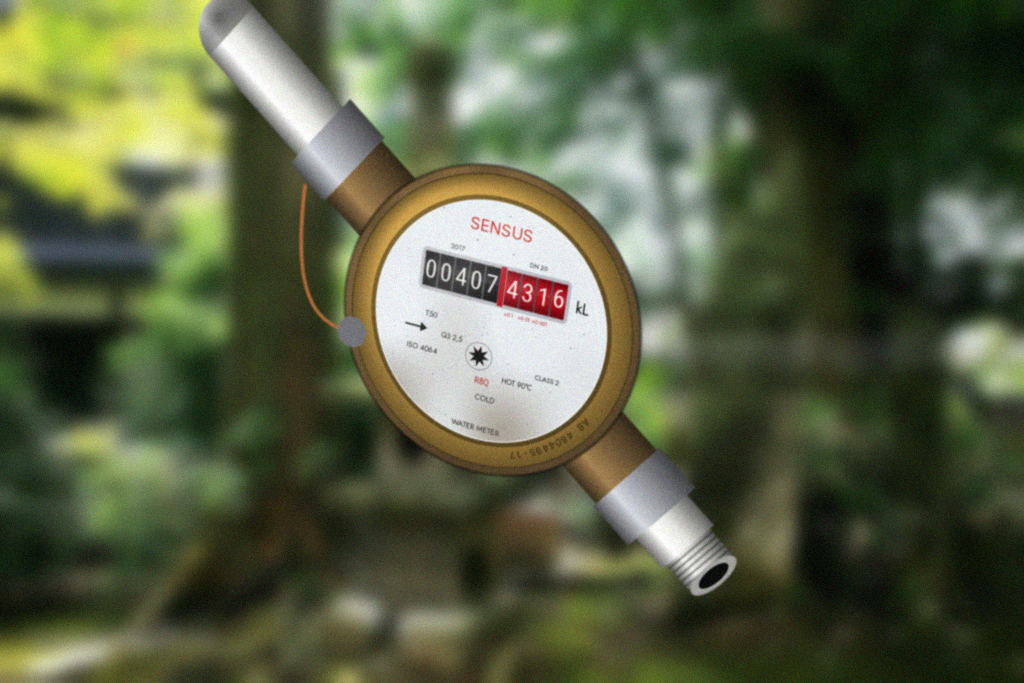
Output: **407.4316** kL
